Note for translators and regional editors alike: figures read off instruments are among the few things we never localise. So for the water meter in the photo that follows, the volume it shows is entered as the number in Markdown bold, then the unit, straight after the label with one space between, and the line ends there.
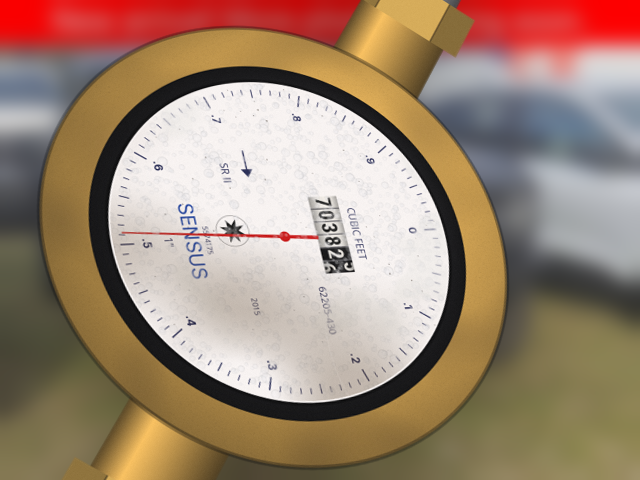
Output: **703825.51** ft³
